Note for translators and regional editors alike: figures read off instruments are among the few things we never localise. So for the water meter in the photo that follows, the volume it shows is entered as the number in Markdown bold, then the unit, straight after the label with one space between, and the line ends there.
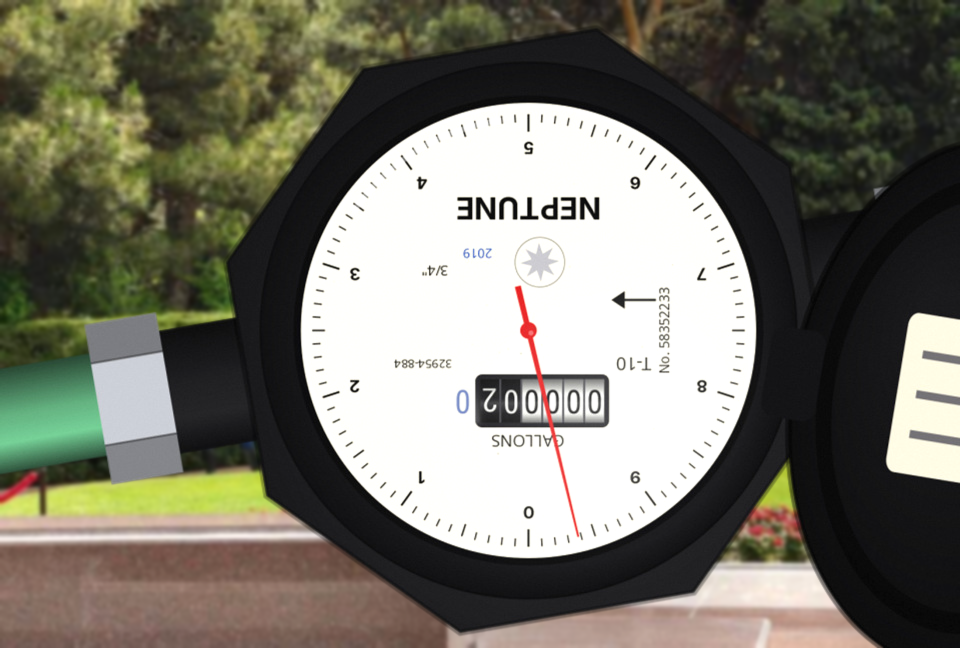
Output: **19.6** gal
